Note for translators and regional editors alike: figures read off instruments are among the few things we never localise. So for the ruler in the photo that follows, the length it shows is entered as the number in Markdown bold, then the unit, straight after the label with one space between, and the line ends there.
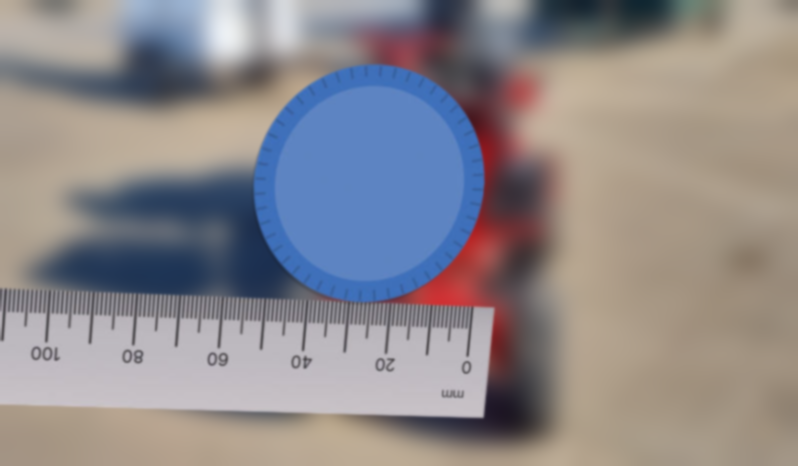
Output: **55** mm
